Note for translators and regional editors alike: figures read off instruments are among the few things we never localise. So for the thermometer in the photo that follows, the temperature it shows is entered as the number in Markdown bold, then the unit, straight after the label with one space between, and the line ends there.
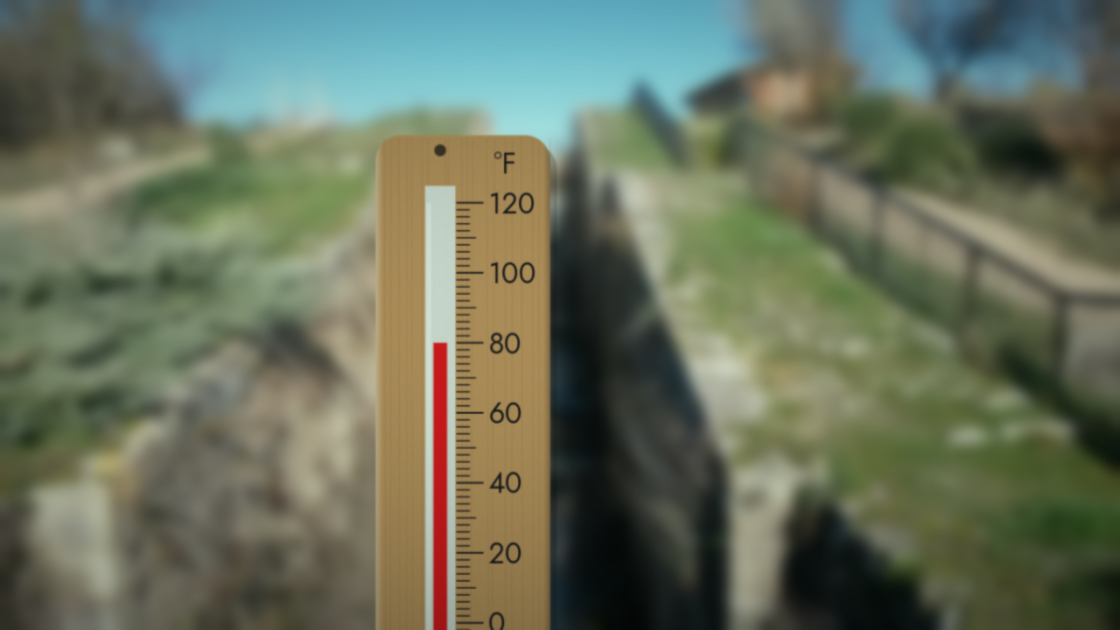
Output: **80** °F
